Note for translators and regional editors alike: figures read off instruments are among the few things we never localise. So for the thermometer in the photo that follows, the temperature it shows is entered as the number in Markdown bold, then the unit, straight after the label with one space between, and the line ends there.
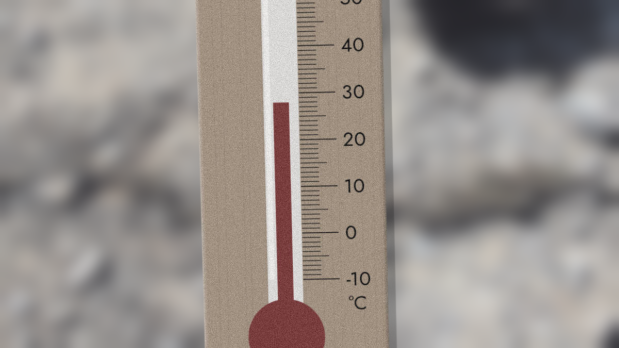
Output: **28** °C
